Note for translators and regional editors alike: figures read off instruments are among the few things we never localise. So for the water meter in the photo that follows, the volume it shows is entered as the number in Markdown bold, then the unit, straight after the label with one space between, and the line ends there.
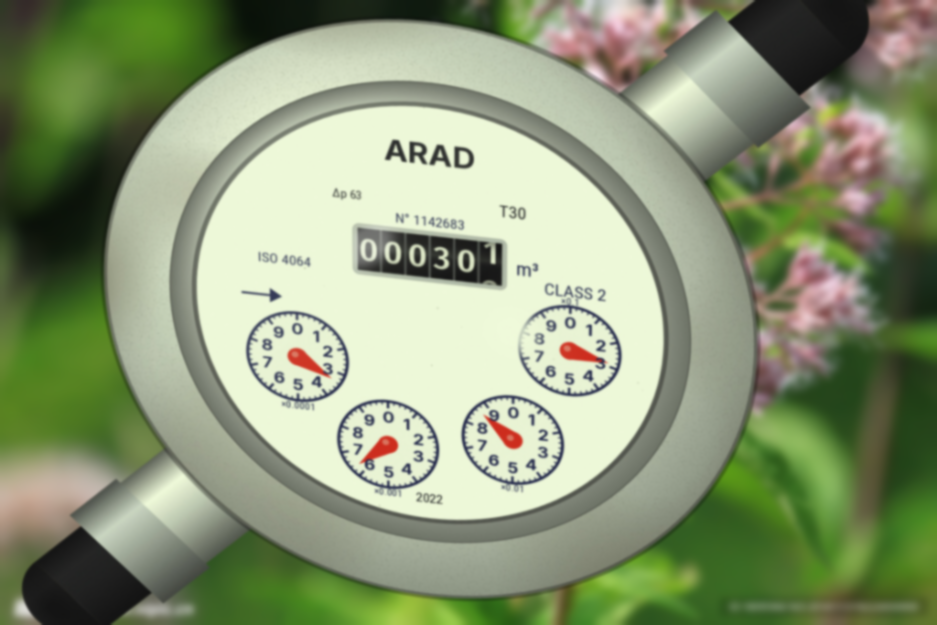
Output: **301.2863** m³
